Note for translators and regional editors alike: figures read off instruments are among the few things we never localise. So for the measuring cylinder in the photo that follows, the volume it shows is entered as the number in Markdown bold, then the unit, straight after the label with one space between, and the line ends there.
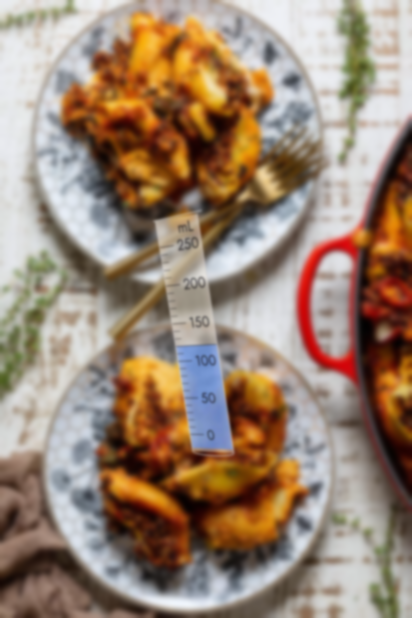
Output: **120** mL
